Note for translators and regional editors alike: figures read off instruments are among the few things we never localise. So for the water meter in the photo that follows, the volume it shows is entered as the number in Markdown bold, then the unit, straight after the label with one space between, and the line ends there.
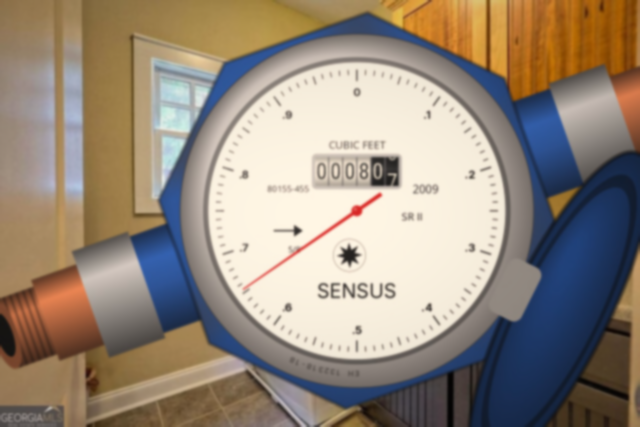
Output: **806.65** ft³
